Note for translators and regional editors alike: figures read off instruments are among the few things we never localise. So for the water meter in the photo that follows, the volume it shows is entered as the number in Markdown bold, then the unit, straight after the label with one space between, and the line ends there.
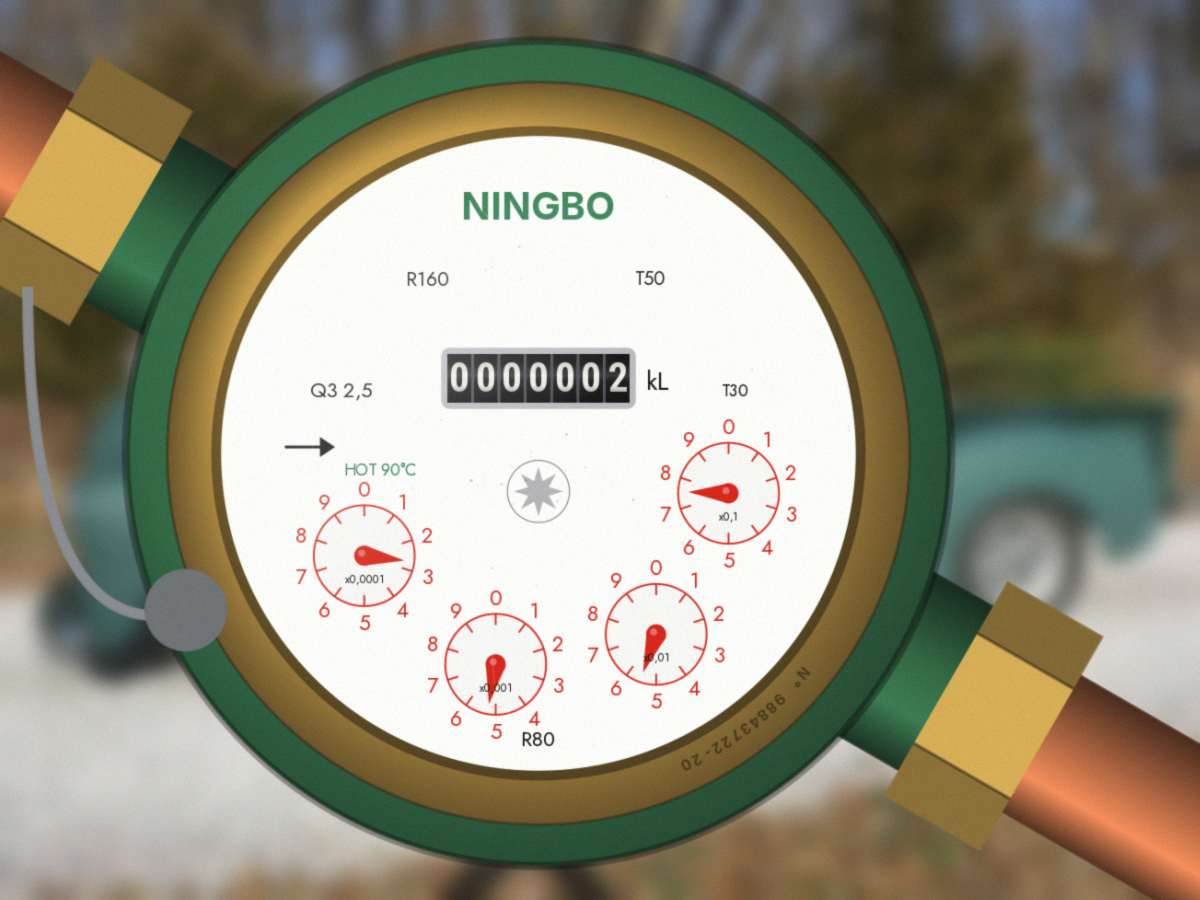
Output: **2.7552** kL
